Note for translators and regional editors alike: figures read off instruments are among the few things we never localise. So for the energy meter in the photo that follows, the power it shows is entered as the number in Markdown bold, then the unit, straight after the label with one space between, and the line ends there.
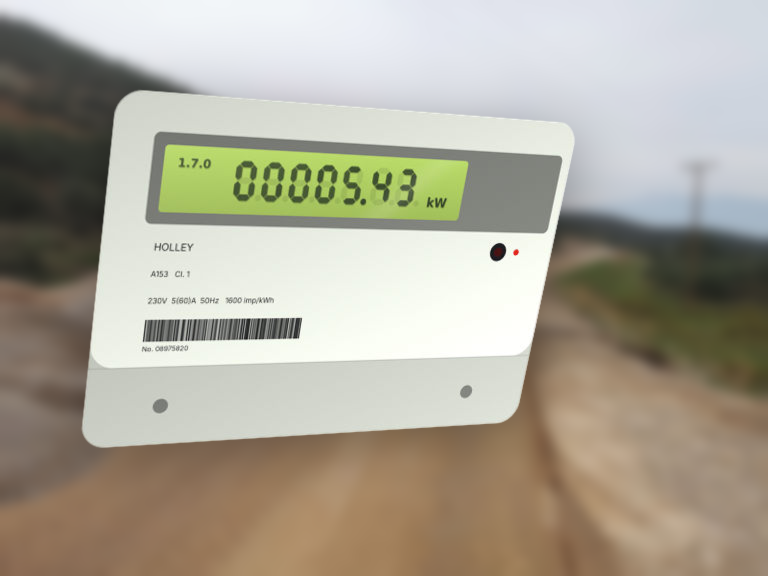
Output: **5.43** kW
